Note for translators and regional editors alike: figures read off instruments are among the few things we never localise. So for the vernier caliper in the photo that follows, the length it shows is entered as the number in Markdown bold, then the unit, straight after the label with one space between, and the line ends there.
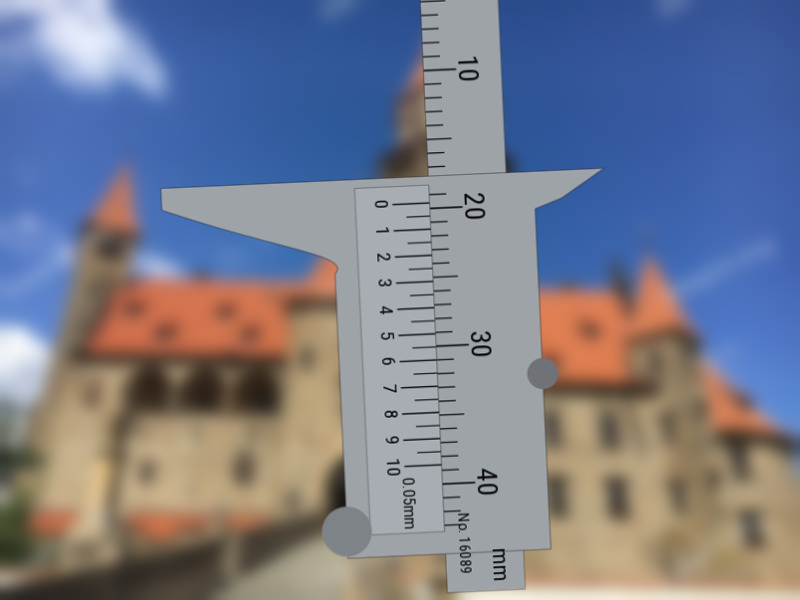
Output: **19.6** mm
